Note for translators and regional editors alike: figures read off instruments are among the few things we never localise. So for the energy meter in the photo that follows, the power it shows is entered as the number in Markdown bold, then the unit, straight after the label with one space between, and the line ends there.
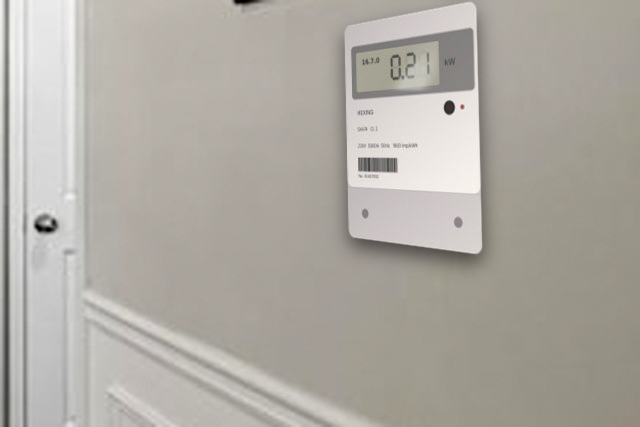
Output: **0.21** kW
